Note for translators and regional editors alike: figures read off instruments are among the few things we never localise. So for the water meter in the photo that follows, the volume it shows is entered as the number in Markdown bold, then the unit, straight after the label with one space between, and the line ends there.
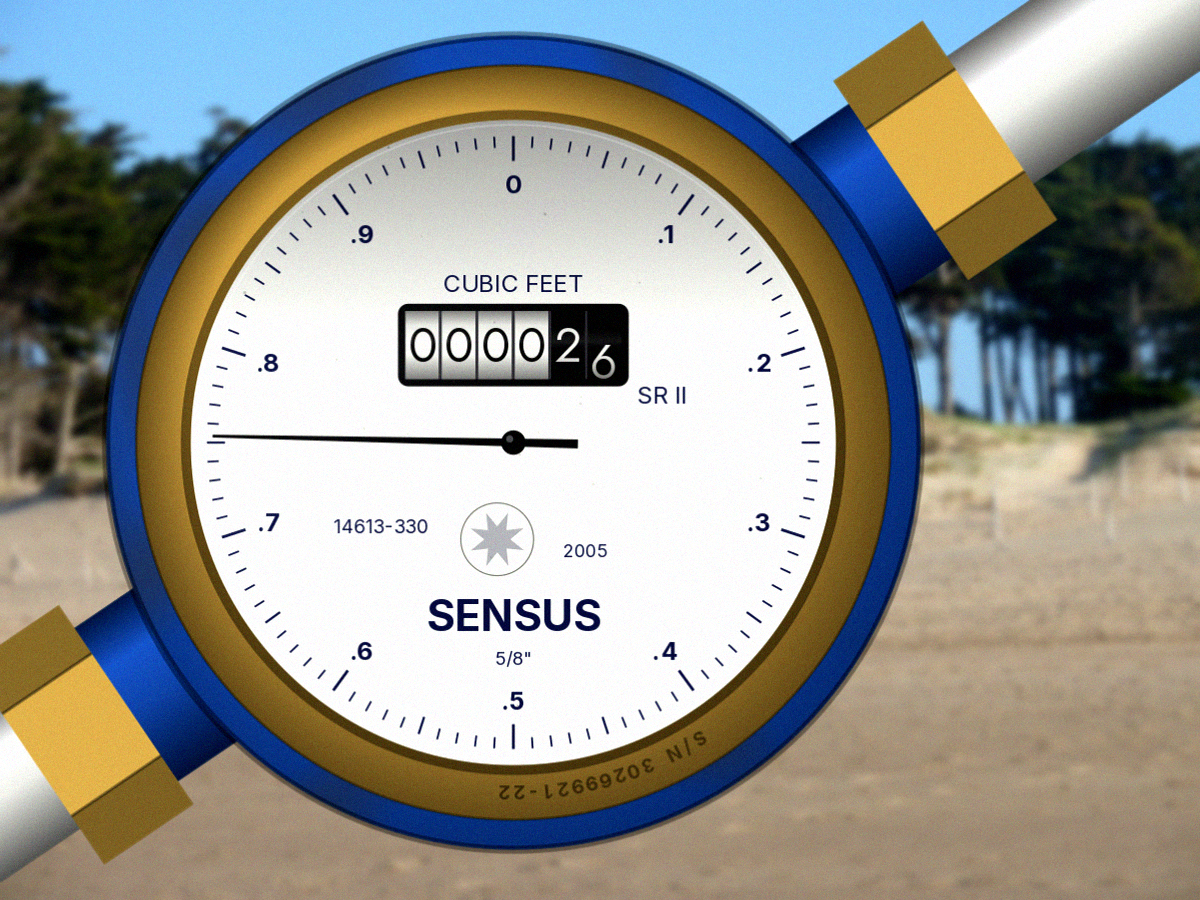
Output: **25.75** ft³
